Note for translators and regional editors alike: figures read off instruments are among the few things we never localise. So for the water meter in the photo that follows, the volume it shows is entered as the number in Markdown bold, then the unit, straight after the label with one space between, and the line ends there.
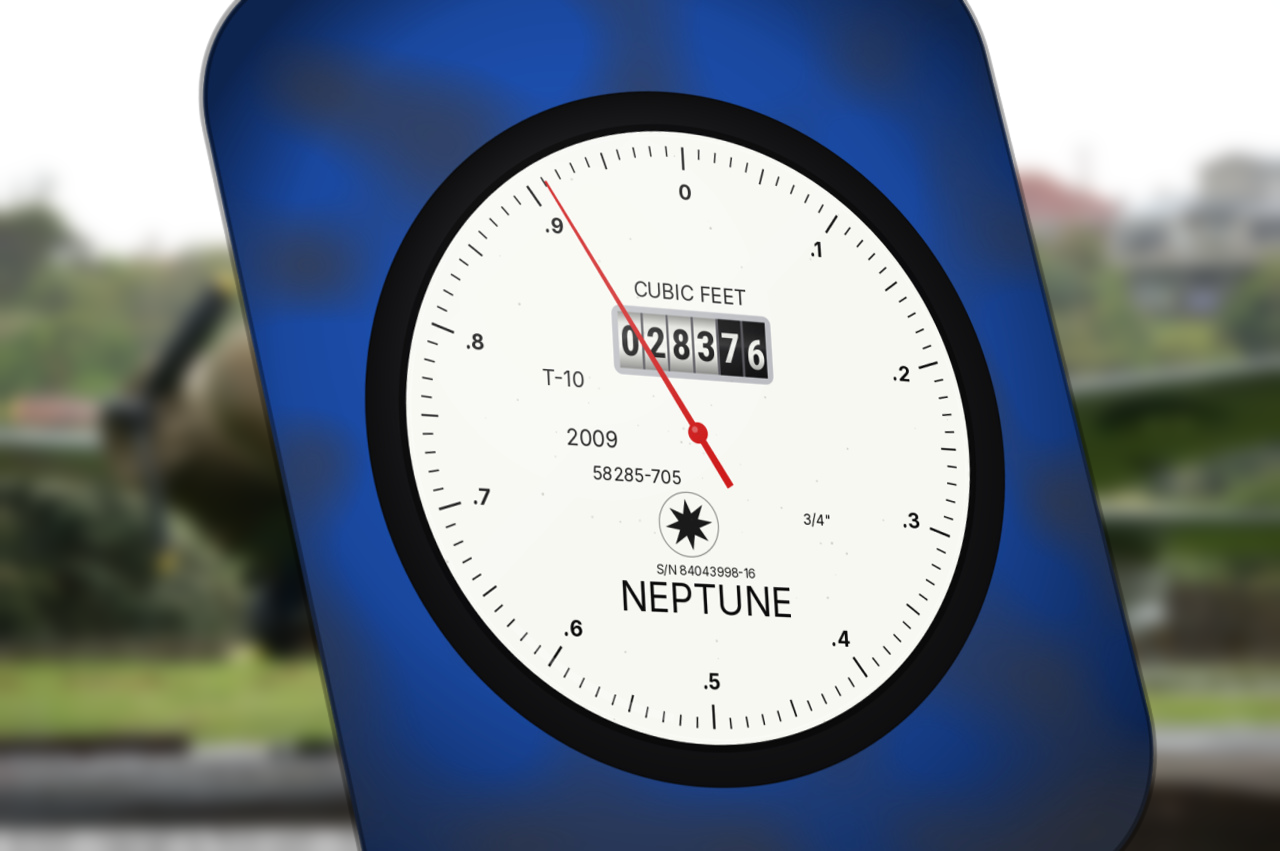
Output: **28375.91** ft³
